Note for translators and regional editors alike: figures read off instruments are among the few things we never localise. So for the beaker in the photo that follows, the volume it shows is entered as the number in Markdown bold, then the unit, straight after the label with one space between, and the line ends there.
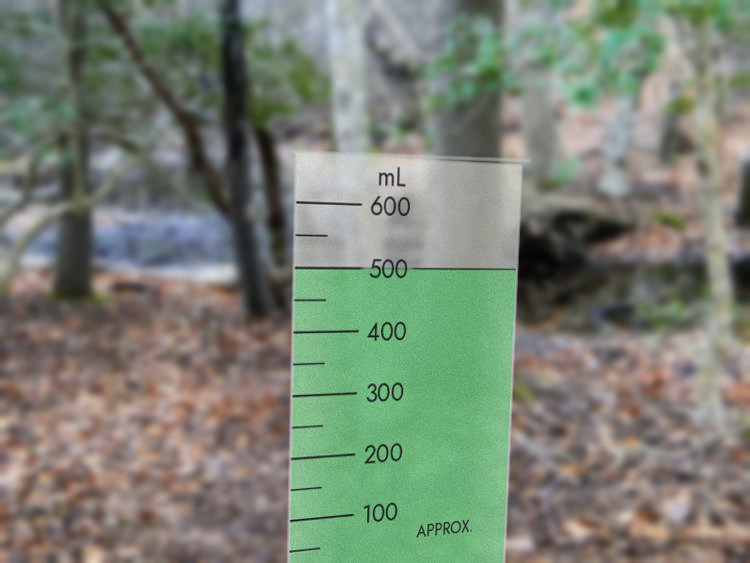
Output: **500** mL
